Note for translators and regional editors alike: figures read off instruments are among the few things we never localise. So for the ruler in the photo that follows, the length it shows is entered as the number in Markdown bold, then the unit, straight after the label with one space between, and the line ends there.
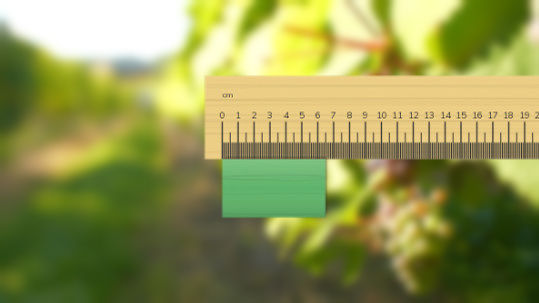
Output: **6.5** cm
